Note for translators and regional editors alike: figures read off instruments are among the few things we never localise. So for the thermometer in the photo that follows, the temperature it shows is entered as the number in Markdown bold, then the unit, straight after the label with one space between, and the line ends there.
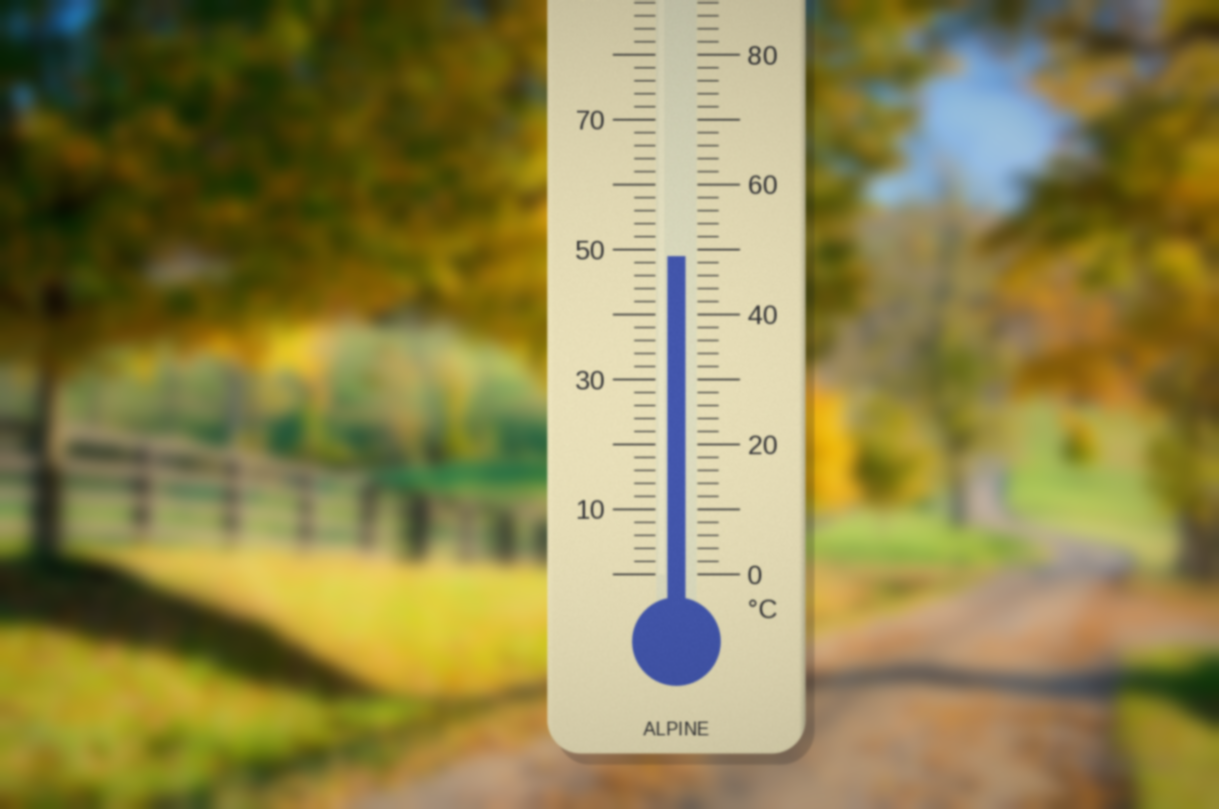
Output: **49** °C
